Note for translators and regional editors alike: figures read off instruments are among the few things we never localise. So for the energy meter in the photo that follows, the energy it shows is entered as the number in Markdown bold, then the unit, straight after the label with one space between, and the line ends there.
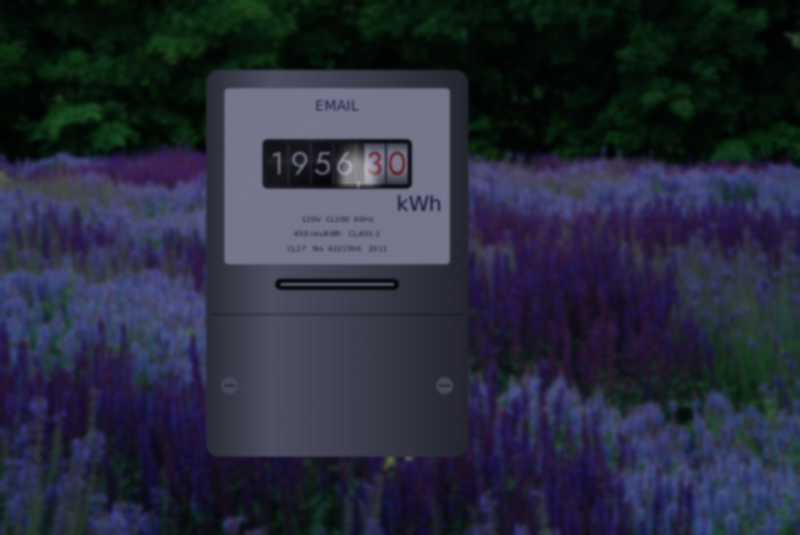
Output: **1956.30** kWh
